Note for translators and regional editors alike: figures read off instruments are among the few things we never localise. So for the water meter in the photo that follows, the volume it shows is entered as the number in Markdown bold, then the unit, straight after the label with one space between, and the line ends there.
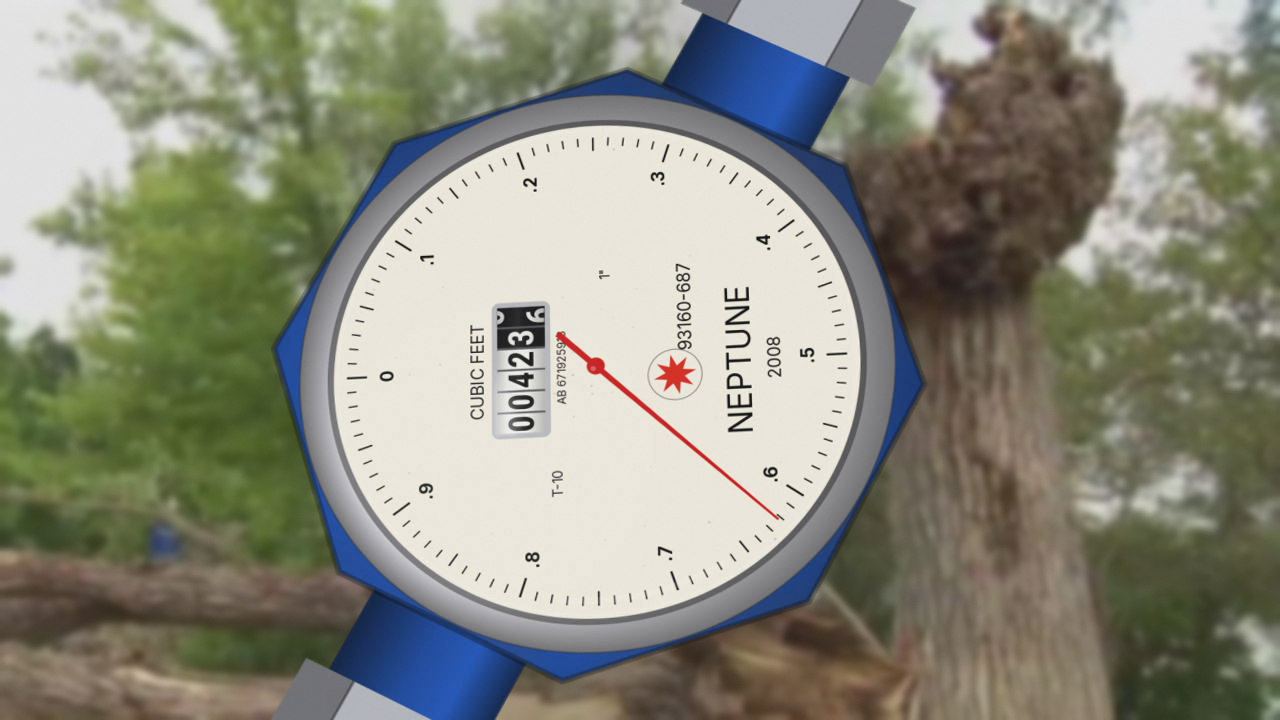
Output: **4235.62** ft³
